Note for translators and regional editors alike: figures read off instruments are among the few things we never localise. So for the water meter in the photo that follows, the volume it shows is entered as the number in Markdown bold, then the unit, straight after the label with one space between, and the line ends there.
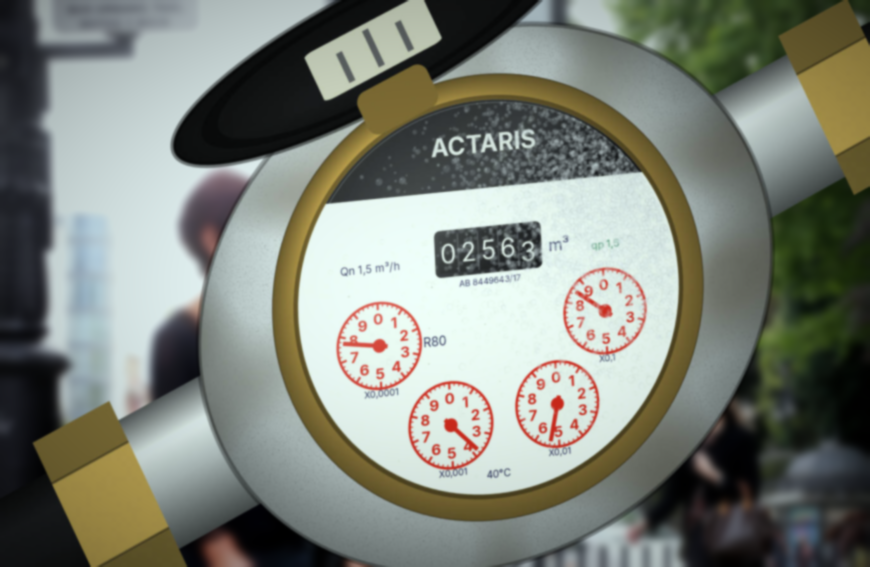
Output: **2562.8537** m³
